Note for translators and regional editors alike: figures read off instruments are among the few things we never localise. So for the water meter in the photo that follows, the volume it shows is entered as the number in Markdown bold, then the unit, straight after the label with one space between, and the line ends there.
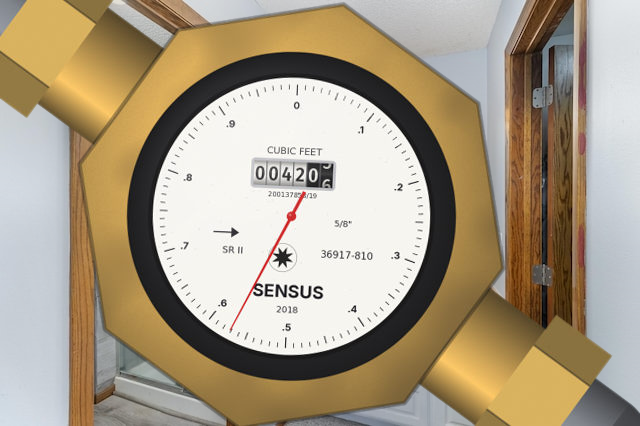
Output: **4205.57** ft³
